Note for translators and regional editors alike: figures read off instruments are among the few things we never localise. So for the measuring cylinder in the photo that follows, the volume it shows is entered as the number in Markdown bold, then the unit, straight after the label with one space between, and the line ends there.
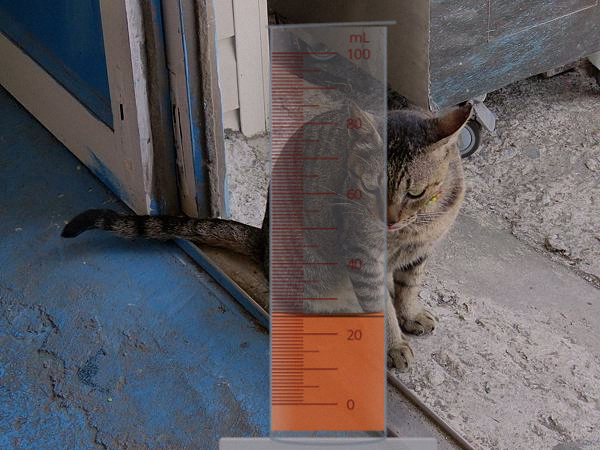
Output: **25** mL
